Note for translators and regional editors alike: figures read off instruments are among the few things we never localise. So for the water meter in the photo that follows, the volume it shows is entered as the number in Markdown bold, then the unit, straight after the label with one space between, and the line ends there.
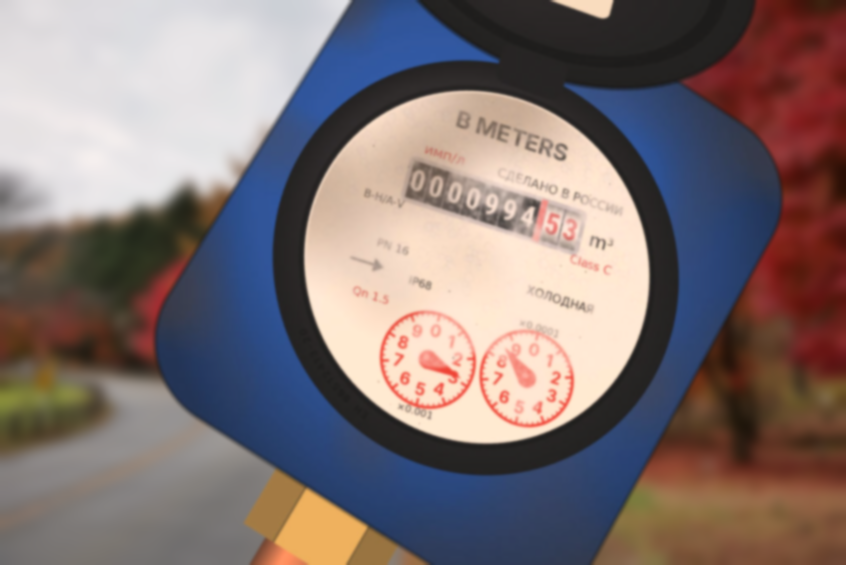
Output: **994.5328** m³
